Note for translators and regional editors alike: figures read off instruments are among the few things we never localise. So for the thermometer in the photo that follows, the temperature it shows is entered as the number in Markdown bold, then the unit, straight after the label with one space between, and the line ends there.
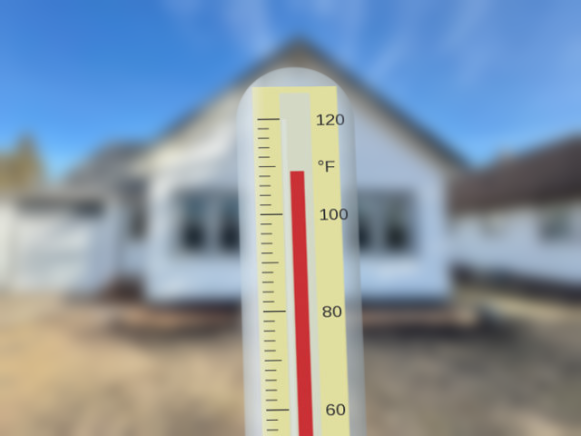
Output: **109** °F
